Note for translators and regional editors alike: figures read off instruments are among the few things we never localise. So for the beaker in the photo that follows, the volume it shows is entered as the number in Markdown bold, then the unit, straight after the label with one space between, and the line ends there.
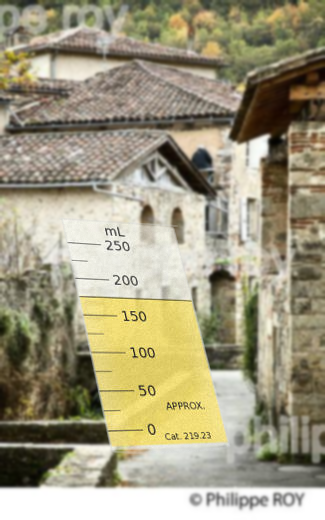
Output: **175** mL
